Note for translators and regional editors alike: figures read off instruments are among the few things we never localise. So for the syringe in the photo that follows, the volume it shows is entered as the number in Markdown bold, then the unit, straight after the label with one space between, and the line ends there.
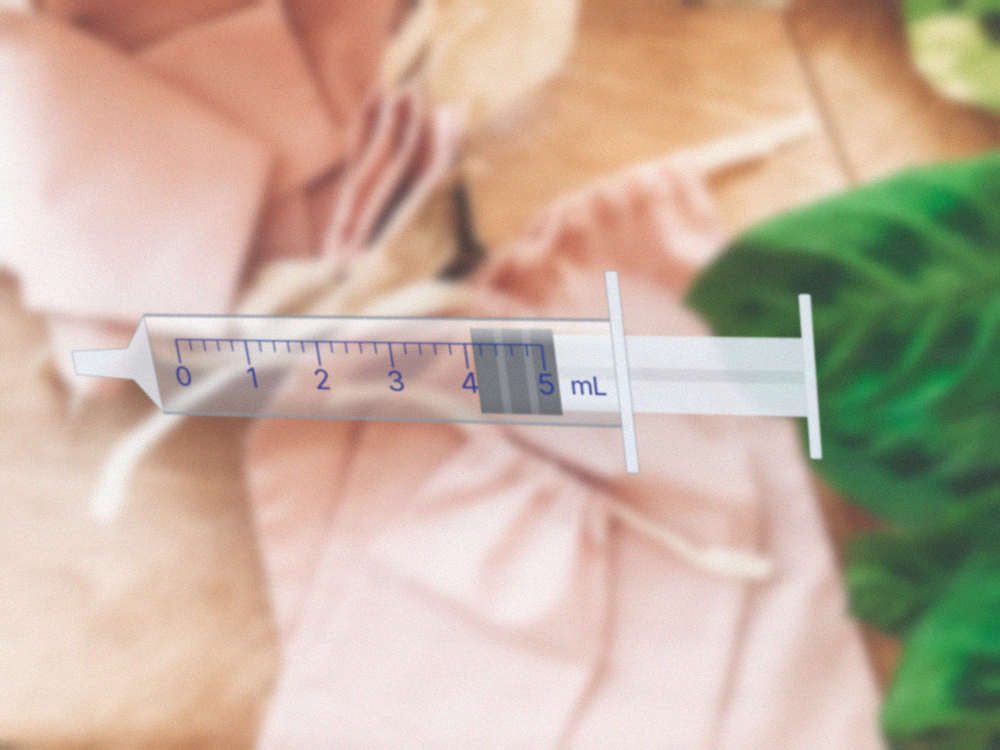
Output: **4.1** mL
